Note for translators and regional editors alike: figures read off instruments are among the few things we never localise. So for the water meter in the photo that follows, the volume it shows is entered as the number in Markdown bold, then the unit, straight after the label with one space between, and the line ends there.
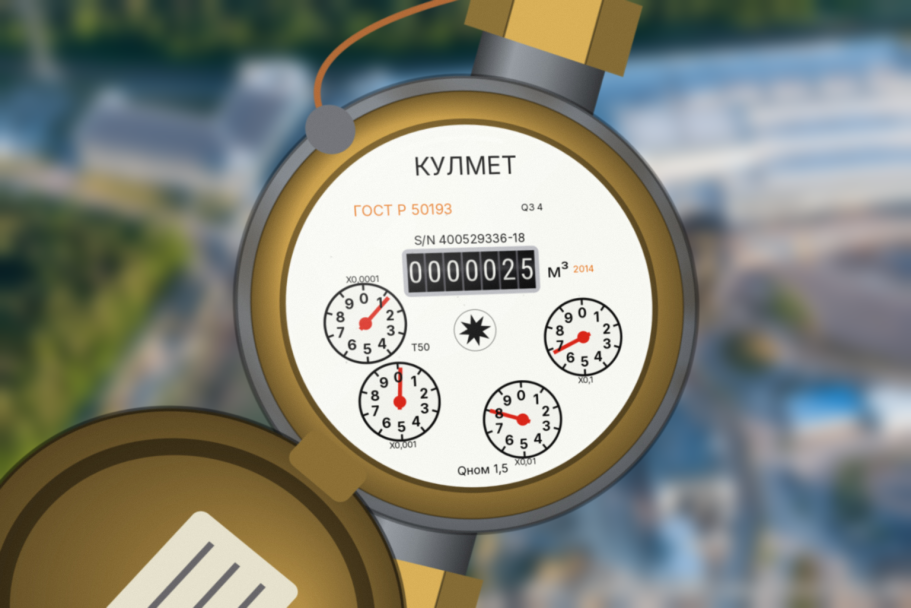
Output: **25.6801** m³
